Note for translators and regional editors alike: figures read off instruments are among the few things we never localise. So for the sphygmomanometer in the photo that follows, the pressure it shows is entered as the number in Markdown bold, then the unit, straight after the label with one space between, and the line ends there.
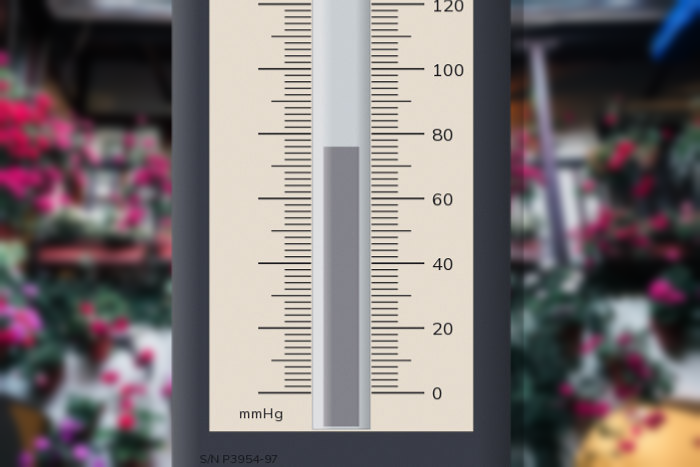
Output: **76** mmHg
